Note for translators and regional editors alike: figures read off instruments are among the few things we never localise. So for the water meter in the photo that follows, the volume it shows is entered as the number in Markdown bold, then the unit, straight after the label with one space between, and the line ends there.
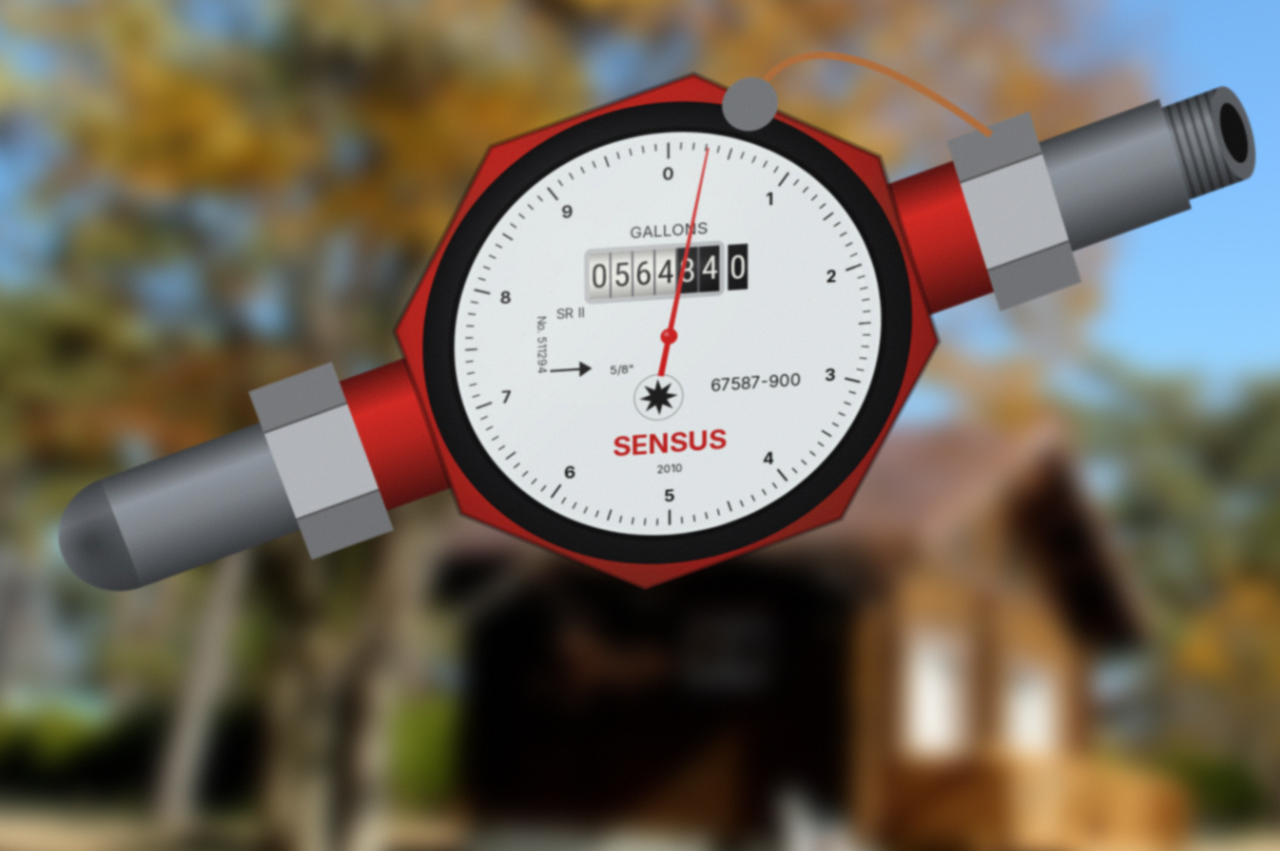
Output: **564840.3** gal
